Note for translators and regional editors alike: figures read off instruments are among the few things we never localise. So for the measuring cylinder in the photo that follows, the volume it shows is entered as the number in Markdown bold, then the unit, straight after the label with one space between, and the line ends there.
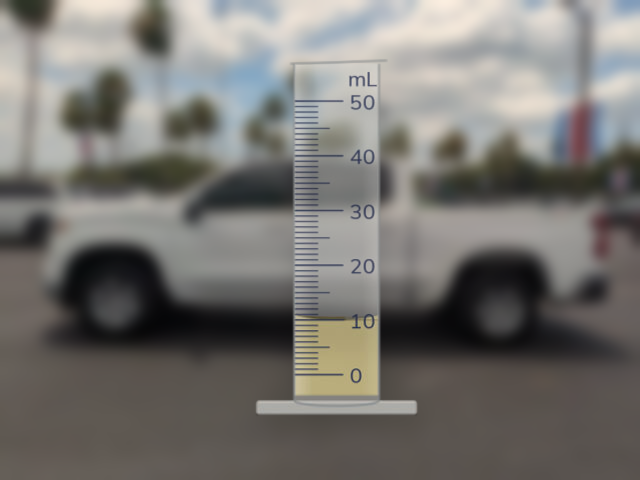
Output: **10** mL
